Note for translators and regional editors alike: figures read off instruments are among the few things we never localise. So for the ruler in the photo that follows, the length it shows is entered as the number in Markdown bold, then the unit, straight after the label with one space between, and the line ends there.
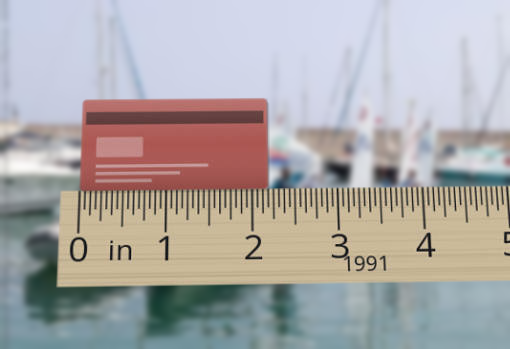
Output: **2.1875** in
